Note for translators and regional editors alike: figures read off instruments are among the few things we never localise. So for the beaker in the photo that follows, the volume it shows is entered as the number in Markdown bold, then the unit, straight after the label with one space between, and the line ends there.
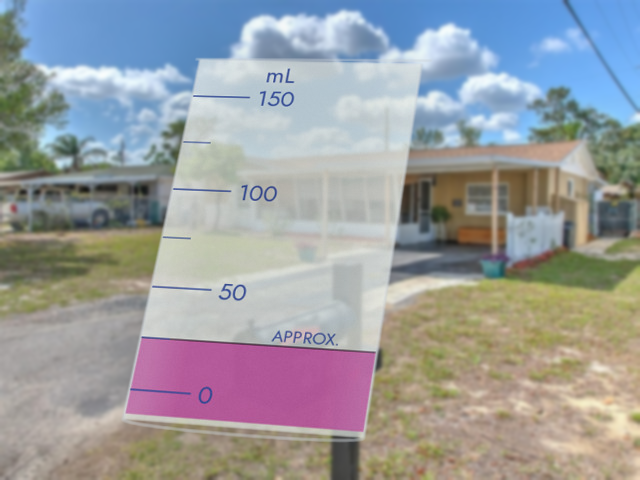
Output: **25** mL
